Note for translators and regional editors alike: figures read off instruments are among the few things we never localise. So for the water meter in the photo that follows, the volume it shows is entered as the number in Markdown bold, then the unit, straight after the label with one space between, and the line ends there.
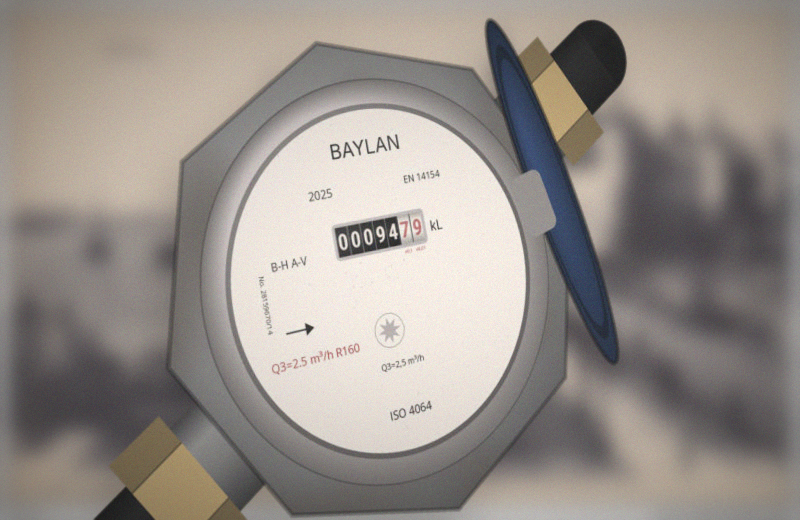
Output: **94.79** kL
